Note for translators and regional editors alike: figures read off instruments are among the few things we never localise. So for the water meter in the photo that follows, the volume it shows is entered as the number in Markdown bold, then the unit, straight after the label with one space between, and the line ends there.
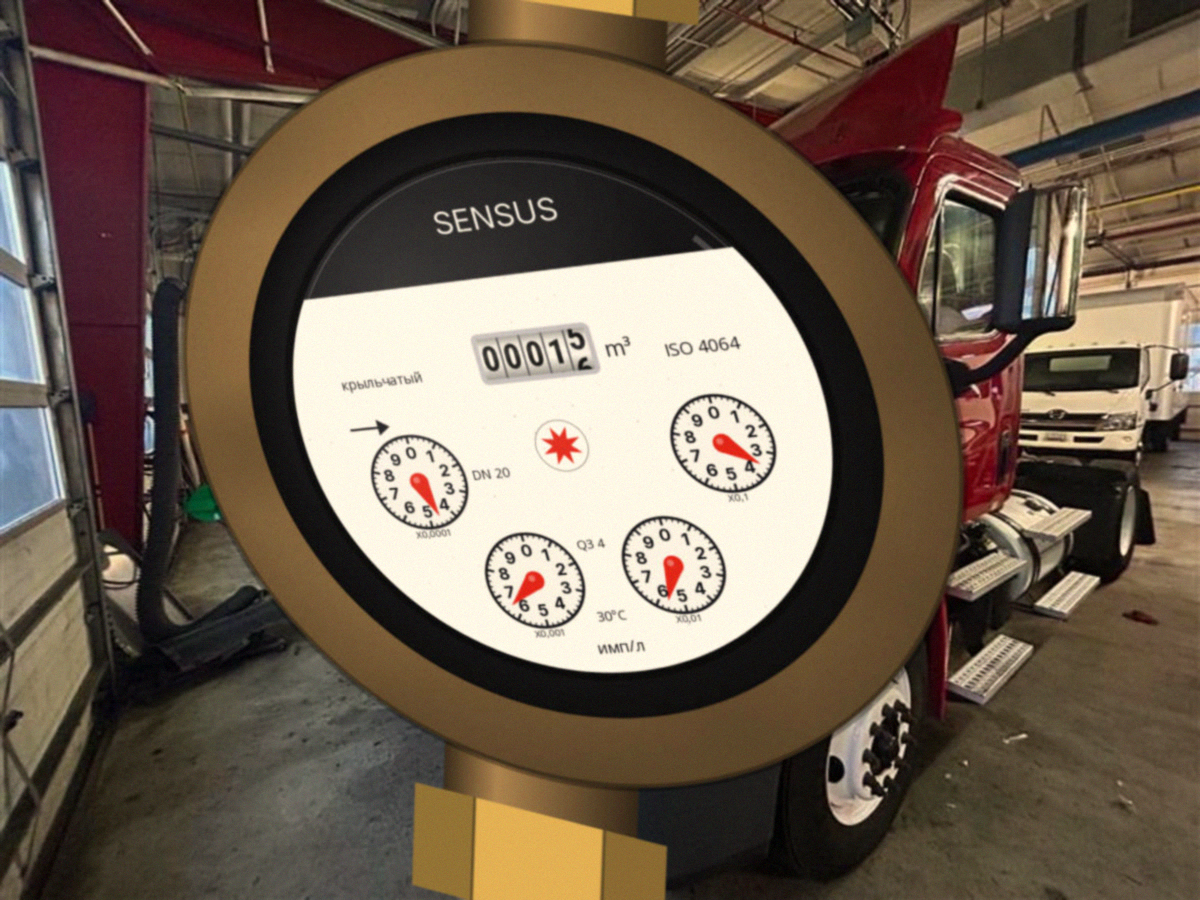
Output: **15.3564** m³
